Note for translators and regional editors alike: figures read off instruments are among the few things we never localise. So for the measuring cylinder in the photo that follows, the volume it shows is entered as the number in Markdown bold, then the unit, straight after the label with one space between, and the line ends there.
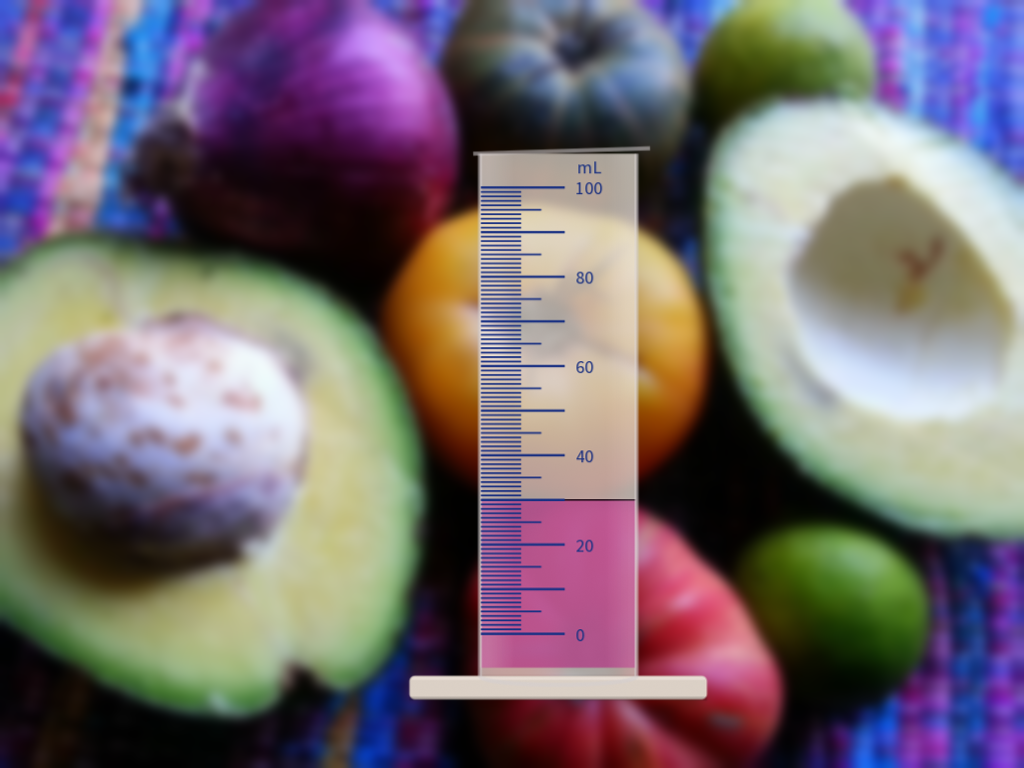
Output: **30** mL
